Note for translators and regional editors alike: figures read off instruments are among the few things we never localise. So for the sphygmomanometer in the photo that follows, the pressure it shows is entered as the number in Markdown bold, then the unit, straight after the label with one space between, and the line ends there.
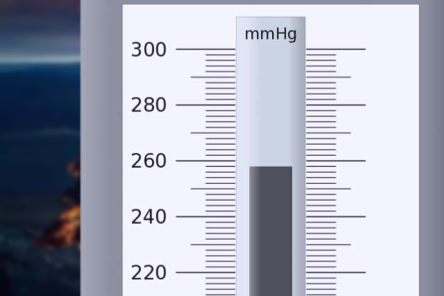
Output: **258** mmHg
